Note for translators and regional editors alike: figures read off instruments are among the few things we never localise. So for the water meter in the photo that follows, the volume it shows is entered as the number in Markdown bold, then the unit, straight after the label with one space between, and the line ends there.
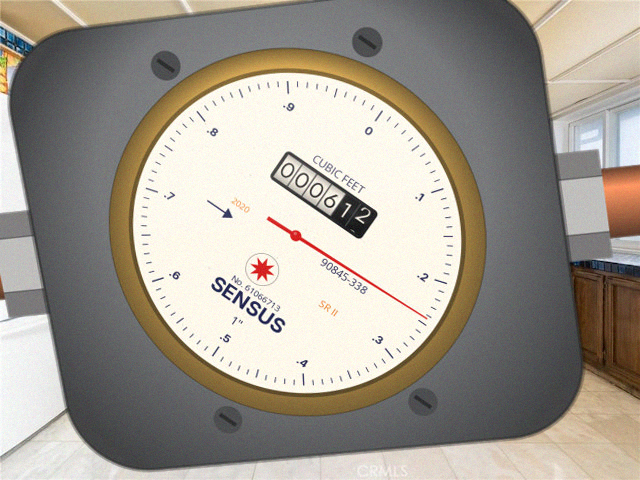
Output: **612.24** ft³
